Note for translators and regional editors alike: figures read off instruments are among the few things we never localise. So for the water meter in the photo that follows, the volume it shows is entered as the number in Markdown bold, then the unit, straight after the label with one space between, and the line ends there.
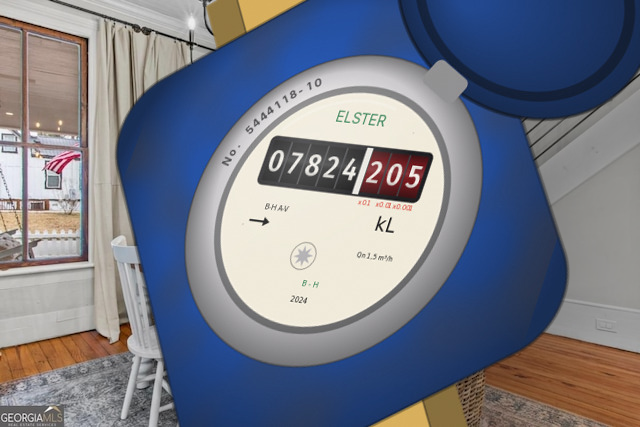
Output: **7824.205** kL
